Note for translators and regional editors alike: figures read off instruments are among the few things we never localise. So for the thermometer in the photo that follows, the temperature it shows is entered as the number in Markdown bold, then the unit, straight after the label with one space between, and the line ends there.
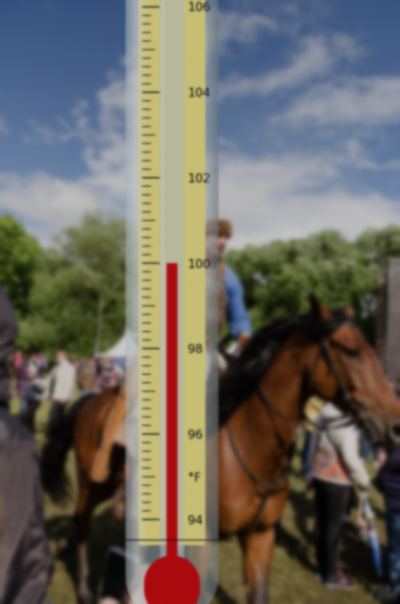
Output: **100** °F
